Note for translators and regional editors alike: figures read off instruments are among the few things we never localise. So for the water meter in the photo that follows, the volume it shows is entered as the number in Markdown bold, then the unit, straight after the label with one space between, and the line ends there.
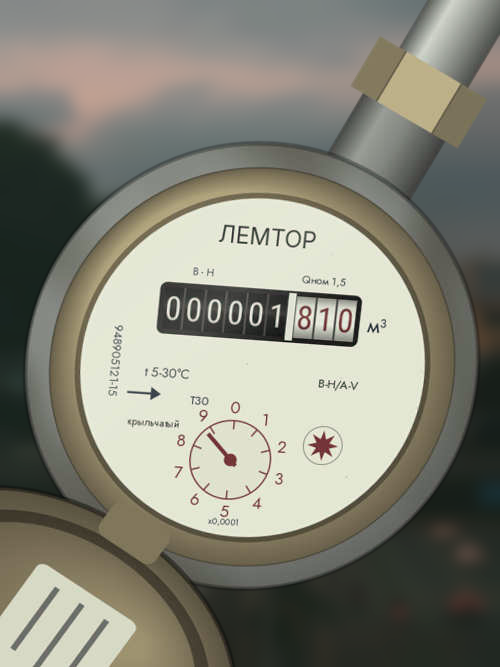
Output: **1.8108** m³
